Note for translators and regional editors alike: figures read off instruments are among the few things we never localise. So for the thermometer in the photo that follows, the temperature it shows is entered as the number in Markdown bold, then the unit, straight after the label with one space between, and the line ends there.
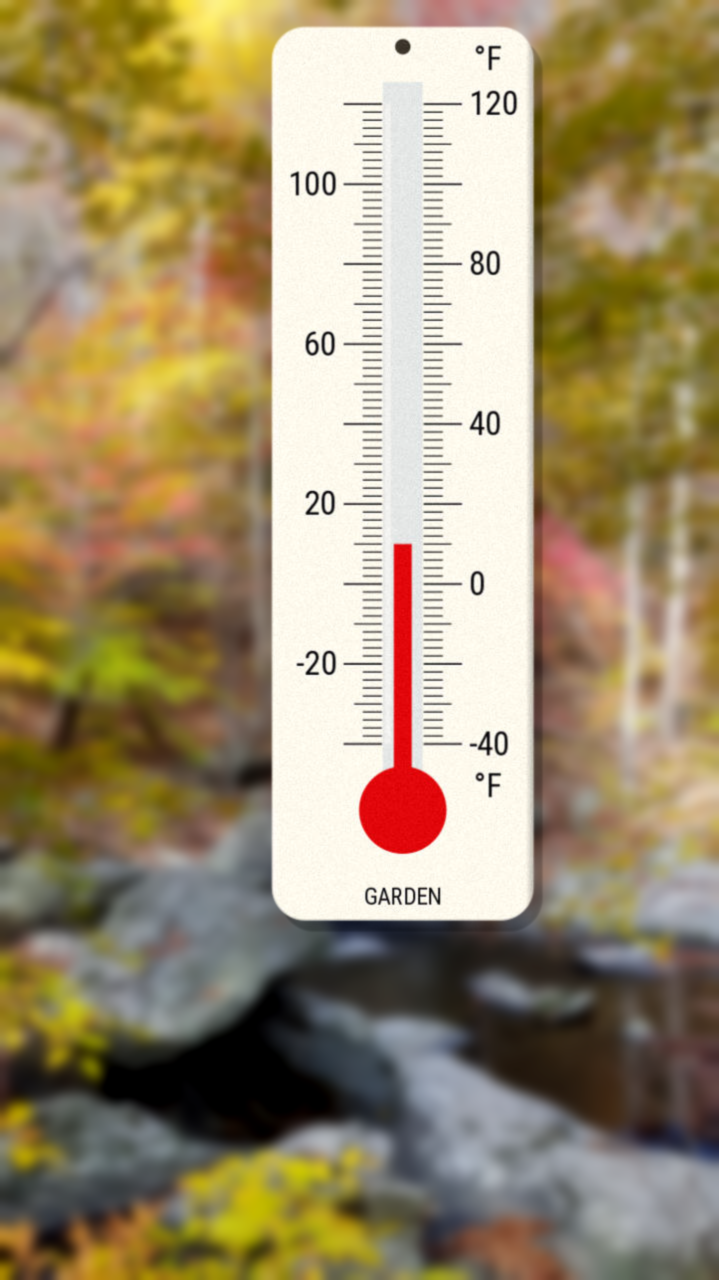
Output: **10** °F
